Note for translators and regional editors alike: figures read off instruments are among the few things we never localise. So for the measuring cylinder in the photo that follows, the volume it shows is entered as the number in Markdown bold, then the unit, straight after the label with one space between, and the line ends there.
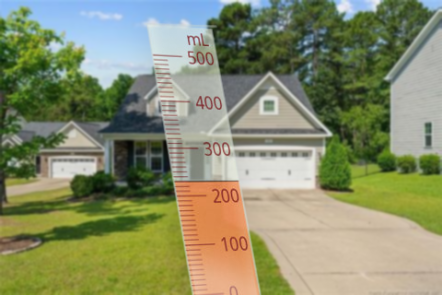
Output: **230** mL
